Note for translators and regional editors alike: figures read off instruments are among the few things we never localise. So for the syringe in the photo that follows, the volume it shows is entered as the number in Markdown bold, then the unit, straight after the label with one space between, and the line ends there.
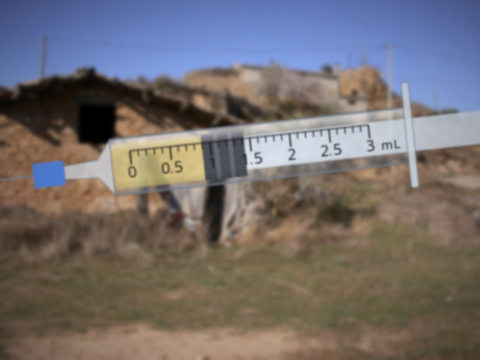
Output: **0.9** mL
